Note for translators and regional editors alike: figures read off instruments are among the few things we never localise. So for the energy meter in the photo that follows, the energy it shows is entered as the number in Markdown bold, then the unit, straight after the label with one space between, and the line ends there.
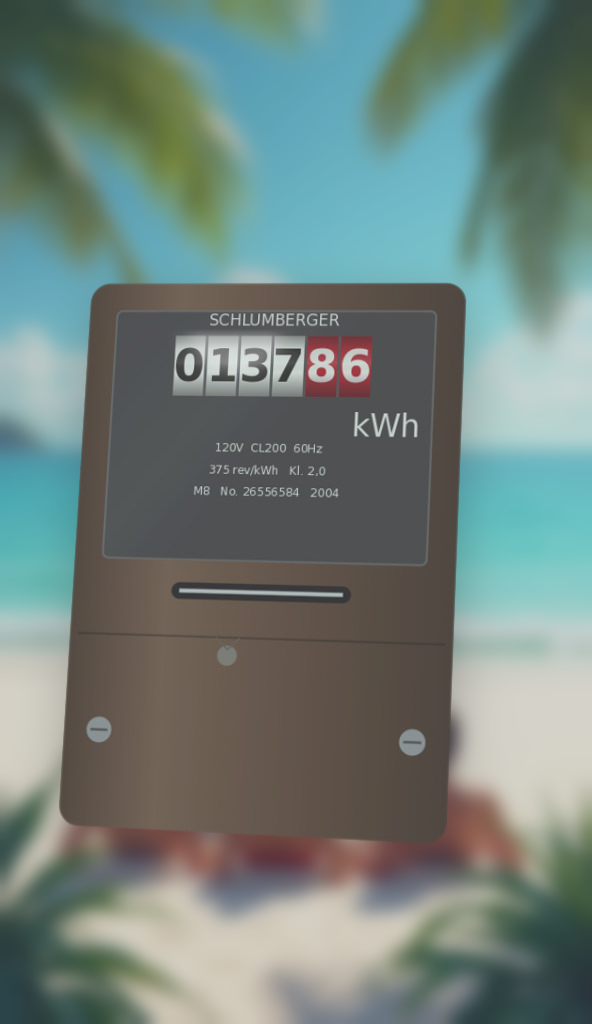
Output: **137.86** kWh
